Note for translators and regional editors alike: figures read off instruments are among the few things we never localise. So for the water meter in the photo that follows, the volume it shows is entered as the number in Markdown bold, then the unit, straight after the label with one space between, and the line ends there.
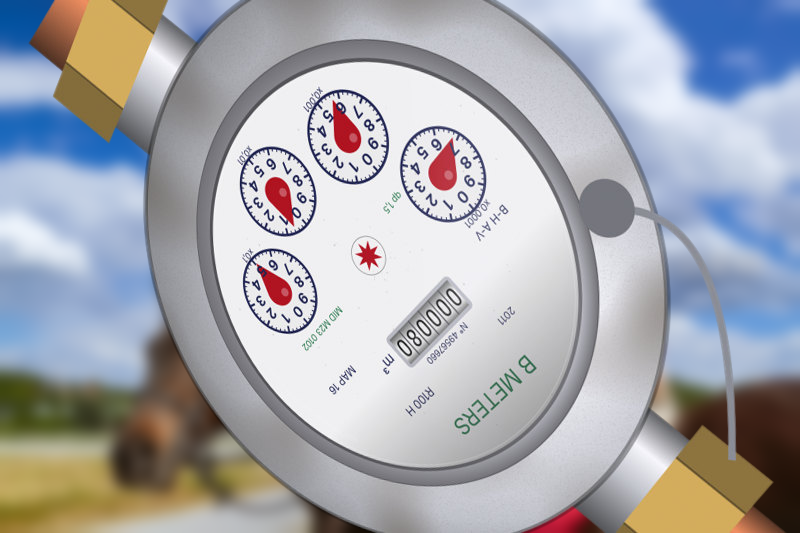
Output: **80.5056** m³
